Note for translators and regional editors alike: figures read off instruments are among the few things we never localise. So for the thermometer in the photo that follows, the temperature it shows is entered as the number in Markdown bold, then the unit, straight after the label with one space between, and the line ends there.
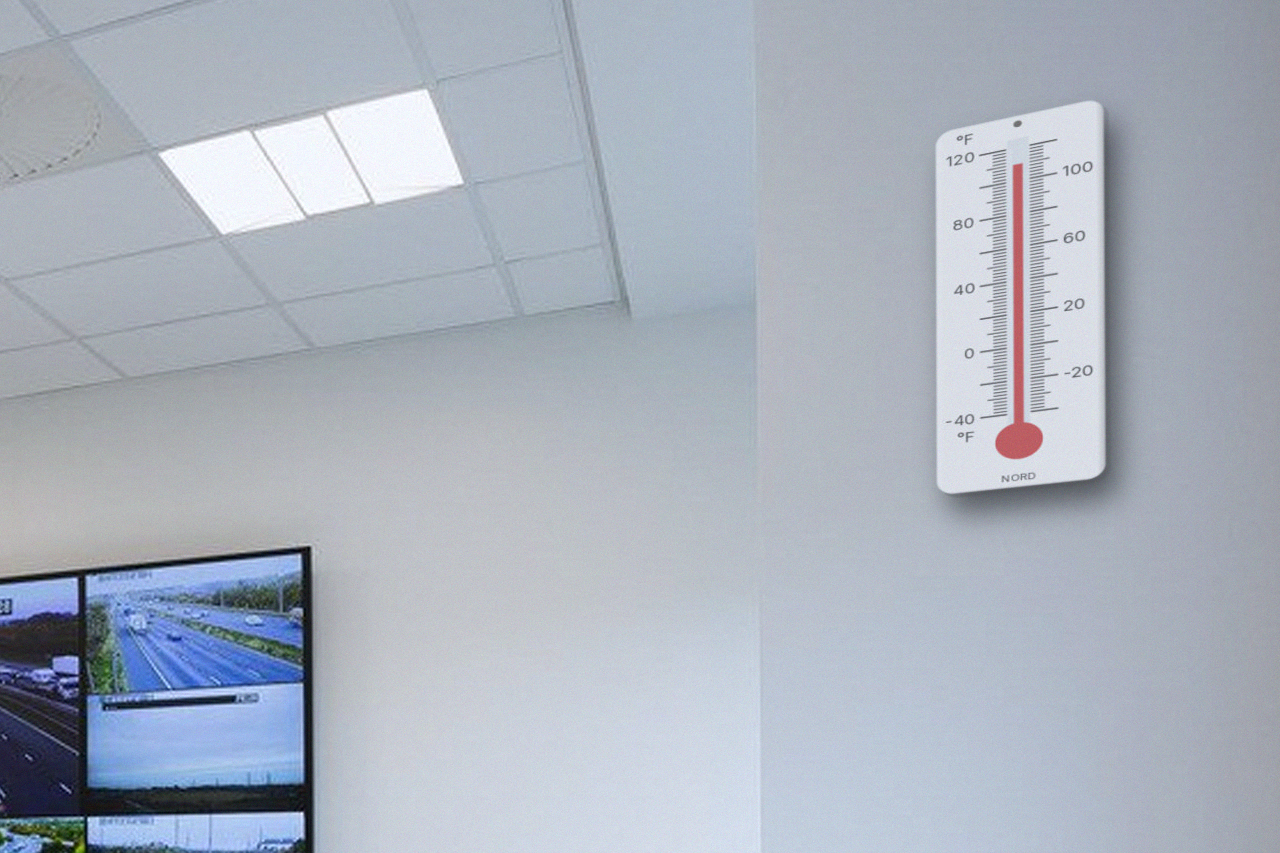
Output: **110** °F
